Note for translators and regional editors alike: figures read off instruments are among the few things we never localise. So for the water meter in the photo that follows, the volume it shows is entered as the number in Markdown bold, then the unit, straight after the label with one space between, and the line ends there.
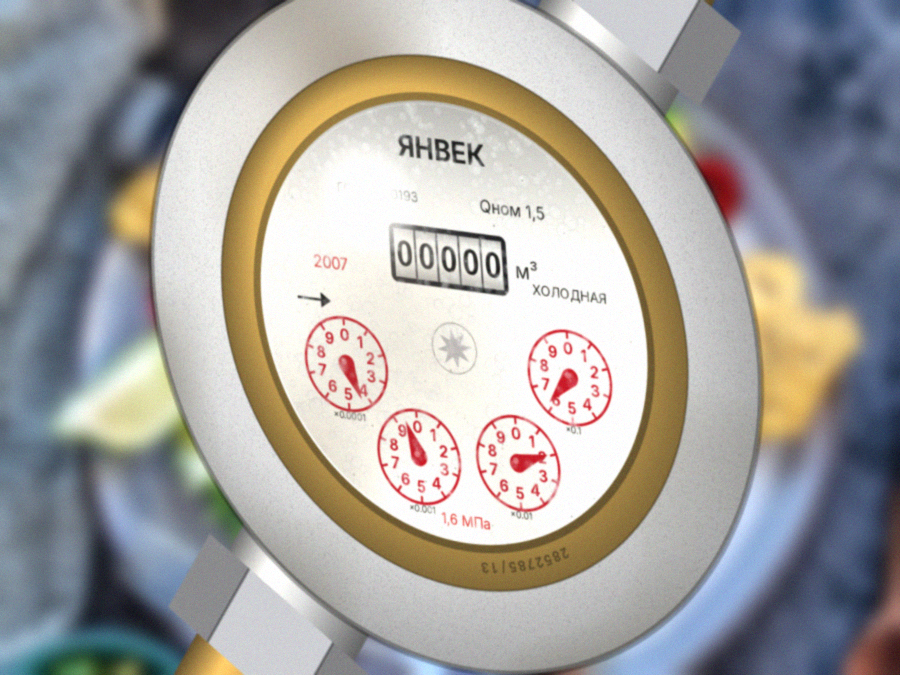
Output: **0.6194** m³
